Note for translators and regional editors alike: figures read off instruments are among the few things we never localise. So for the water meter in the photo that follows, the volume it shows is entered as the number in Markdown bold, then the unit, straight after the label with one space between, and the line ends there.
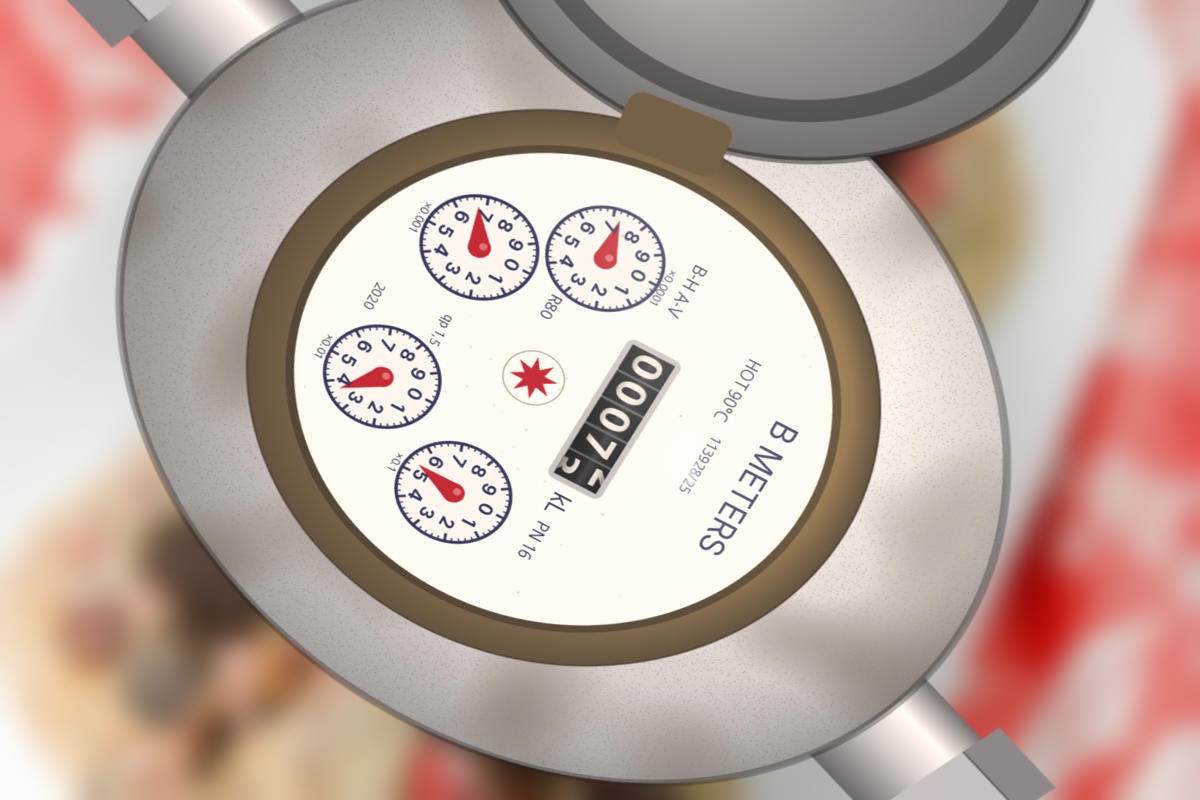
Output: **72.5367** kL
